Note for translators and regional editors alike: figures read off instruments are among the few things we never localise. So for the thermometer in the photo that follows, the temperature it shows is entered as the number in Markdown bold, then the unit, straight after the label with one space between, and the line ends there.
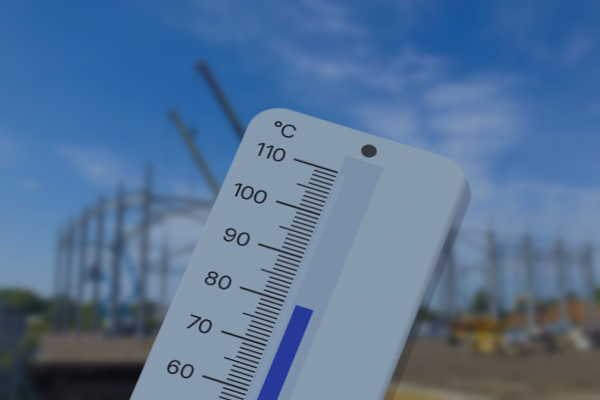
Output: **80** °C
